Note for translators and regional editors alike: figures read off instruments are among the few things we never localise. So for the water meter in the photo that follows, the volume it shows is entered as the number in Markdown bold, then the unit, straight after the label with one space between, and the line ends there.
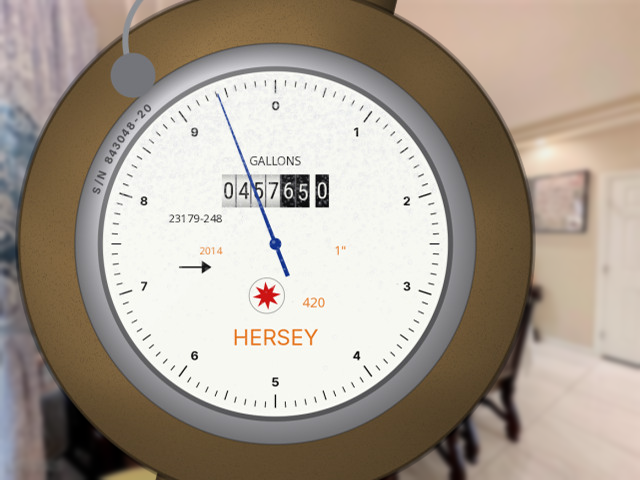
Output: **457649.4** gal
